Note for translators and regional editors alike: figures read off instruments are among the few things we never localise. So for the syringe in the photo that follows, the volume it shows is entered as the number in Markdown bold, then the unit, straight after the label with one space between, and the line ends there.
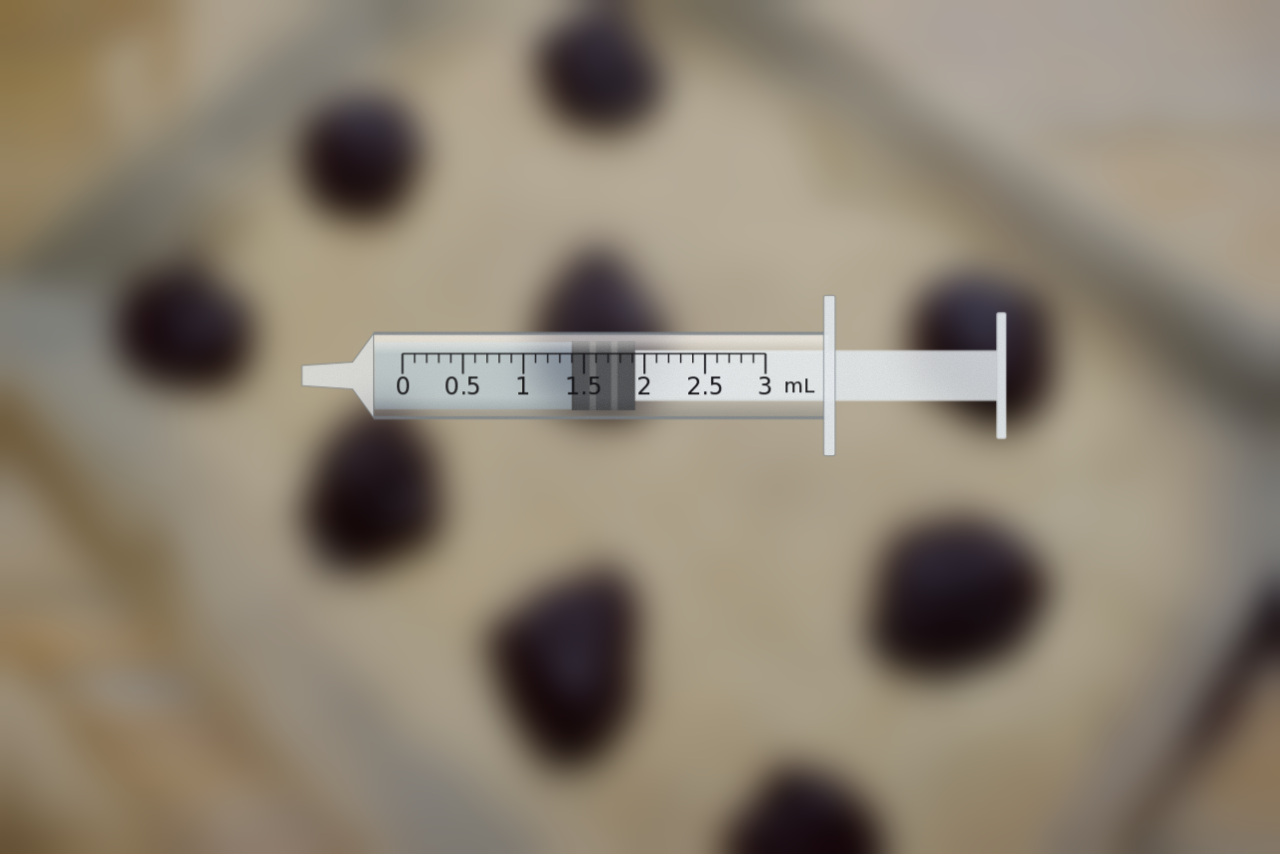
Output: **1.4** mL
